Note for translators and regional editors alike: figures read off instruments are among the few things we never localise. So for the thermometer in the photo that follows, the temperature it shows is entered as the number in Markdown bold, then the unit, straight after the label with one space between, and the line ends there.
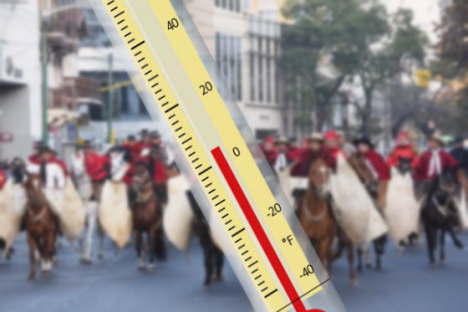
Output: **4** °F
